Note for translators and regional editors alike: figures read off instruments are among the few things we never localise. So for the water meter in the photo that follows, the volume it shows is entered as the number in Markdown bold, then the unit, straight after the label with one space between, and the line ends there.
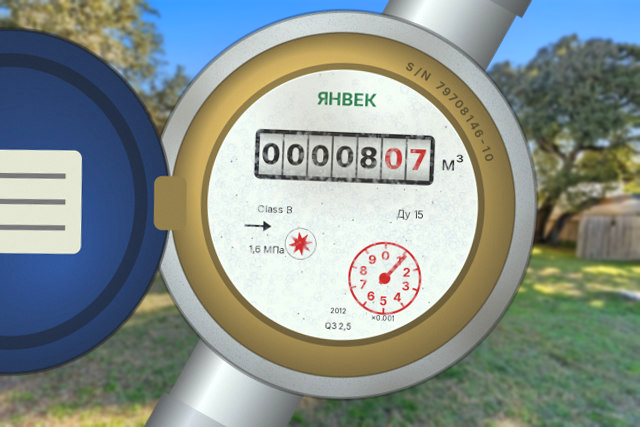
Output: **8.071** m³
